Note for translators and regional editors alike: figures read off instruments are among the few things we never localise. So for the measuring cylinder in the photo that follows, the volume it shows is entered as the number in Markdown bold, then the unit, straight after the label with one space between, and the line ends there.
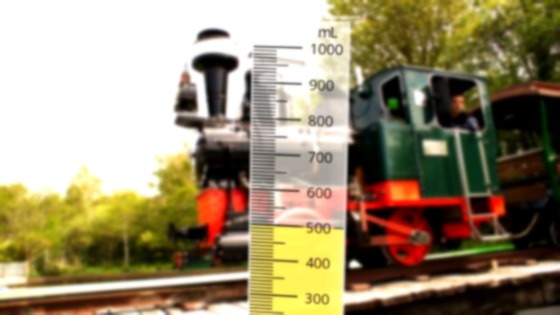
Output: **500** mL
